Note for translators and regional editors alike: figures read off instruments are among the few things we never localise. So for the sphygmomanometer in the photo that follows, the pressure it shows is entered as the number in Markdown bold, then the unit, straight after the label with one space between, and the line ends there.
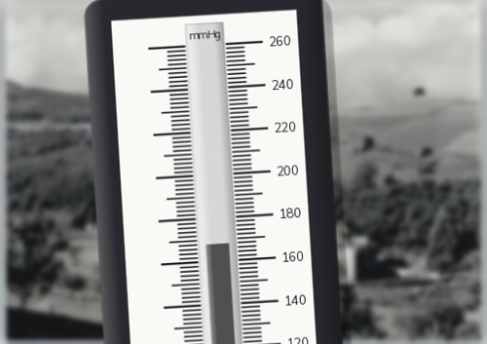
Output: **168** mmHg
